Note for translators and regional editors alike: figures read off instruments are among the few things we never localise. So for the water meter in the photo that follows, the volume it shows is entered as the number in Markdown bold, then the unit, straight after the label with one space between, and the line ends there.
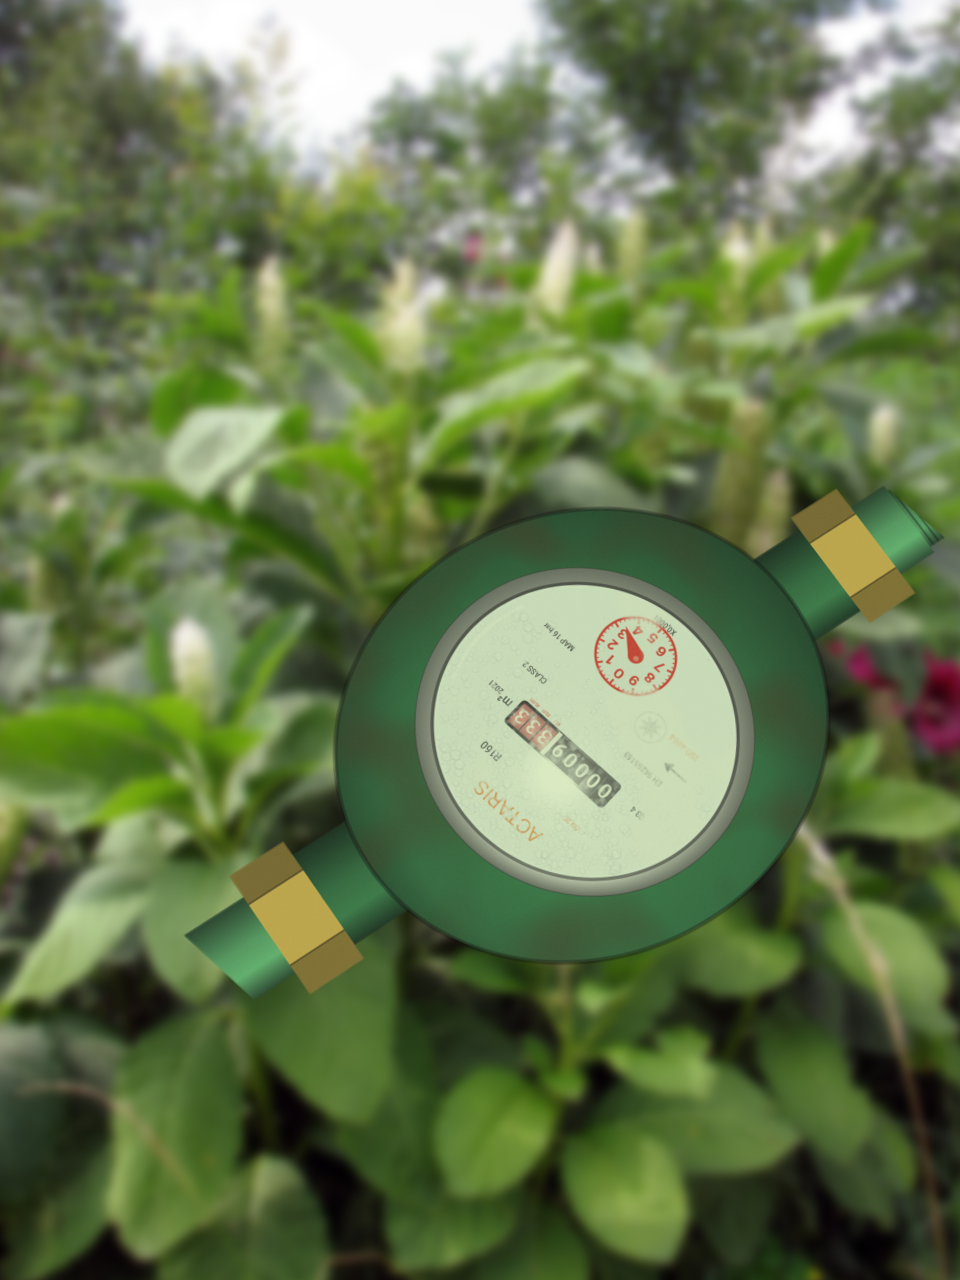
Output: **9.3333** m³
